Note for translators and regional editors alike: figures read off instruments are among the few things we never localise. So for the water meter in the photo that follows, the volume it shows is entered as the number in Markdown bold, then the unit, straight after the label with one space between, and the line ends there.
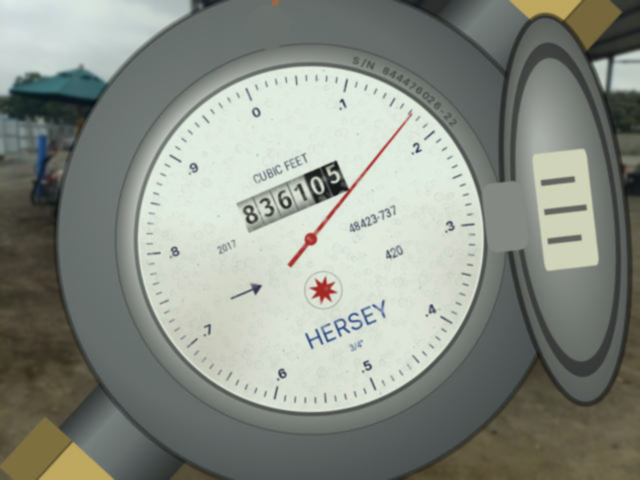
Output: **836105.17** ft³
